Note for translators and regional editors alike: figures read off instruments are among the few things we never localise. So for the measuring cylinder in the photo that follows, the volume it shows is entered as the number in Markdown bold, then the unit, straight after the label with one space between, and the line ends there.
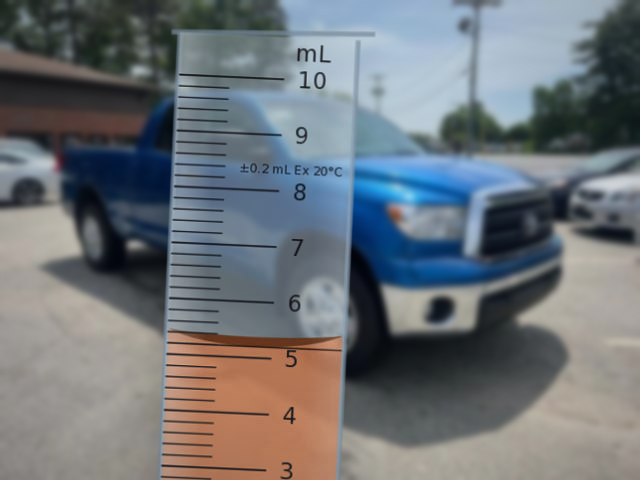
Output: **5.2** mL
